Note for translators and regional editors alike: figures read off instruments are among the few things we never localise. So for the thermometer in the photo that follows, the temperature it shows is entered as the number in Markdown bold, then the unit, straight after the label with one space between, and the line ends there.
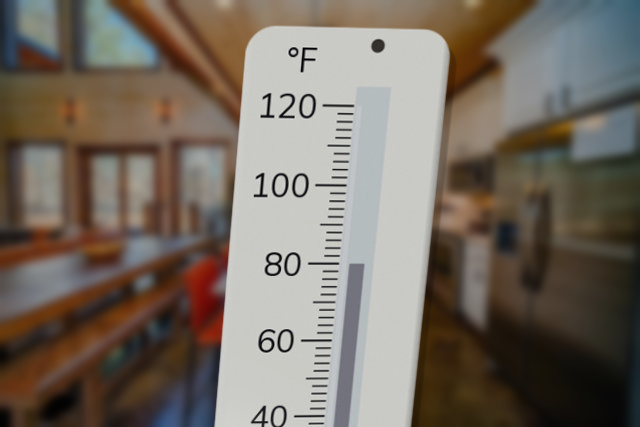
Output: **80** °F
